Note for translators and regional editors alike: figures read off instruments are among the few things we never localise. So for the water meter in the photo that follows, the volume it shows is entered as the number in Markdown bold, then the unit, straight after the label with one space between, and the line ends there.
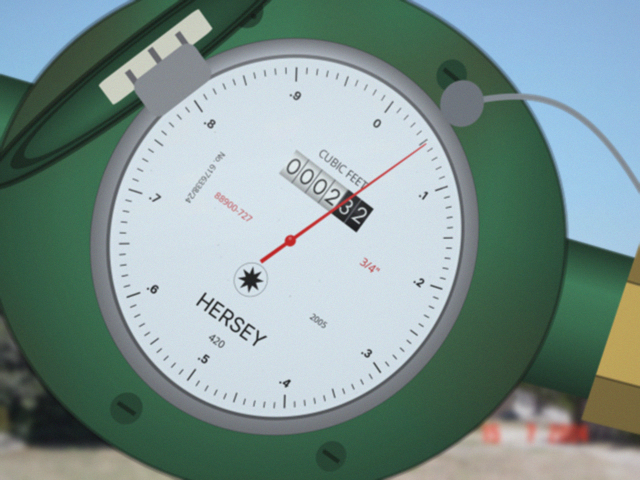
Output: **232.05** ft³
